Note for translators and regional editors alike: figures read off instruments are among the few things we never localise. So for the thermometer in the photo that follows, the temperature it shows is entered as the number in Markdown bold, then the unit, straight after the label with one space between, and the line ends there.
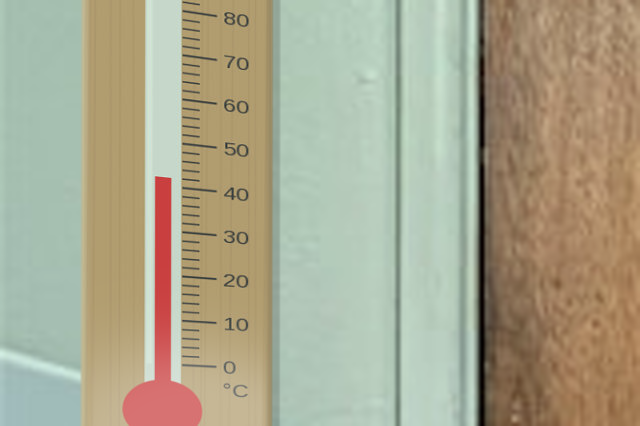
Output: **42** °C
